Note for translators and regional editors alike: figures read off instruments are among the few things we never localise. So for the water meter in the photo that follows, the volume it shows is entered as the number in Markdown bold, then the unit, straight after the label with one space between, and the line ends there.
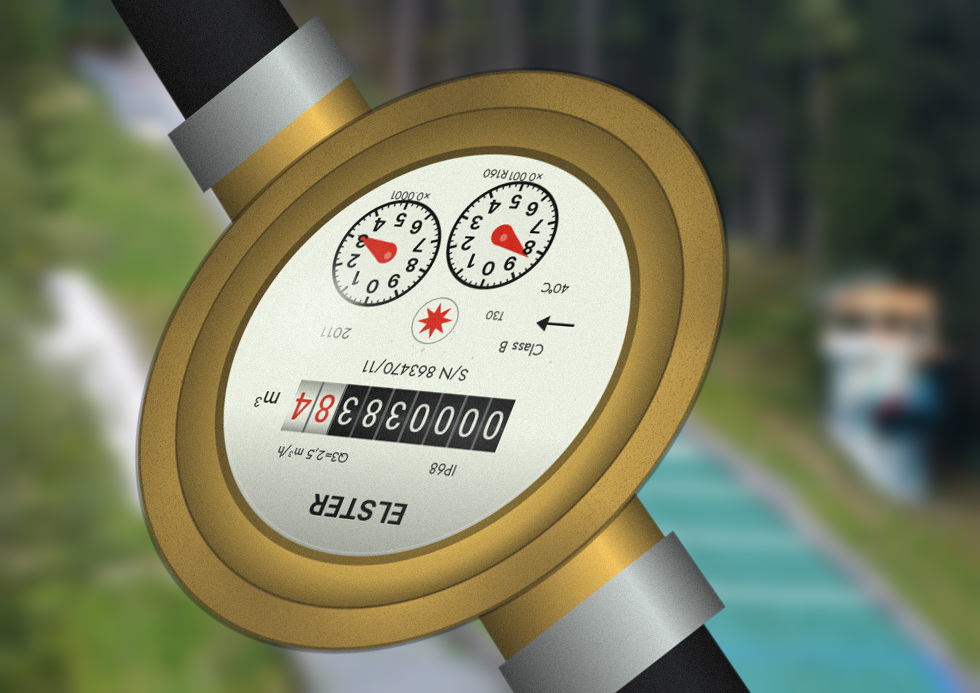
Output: **383.8483** m³
